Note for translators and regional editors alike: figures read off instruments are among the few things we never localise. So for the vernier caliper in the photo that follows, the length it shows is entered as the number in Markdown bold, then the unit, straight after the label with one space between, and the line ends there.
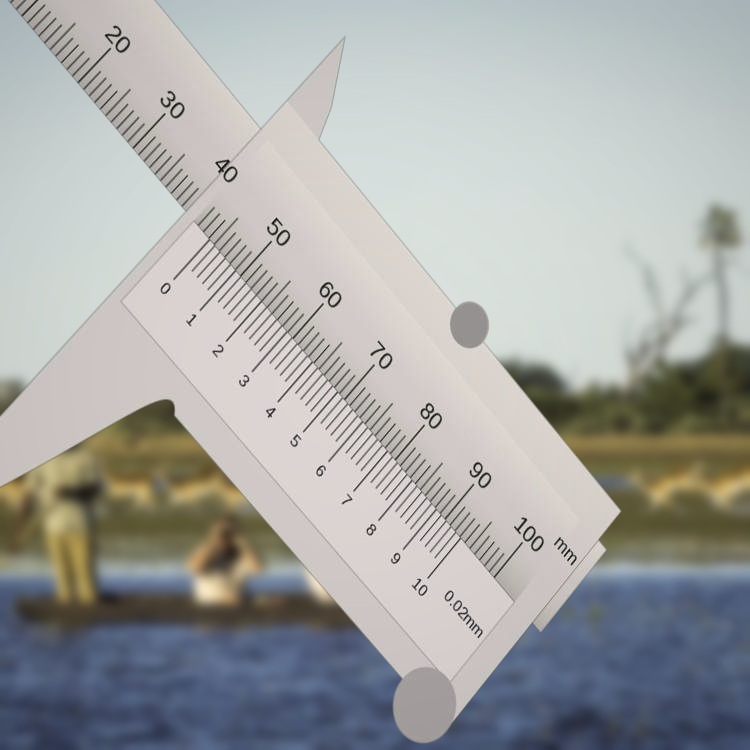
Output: **44.2** mm
